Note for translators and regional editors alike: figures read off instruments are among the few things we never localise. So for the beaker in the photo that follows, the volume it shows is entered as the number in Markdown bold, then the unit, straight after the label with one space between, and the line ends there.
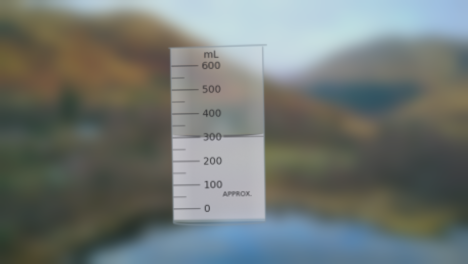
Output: **300** mL
